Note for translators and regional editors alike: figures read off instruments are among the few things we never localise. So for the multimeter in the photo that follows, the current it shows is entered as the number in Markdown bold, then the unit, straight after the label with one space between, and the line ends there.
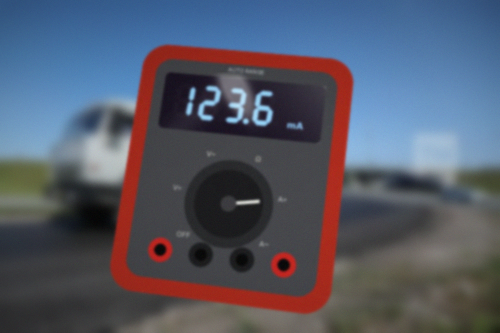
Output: **123.6** mA
